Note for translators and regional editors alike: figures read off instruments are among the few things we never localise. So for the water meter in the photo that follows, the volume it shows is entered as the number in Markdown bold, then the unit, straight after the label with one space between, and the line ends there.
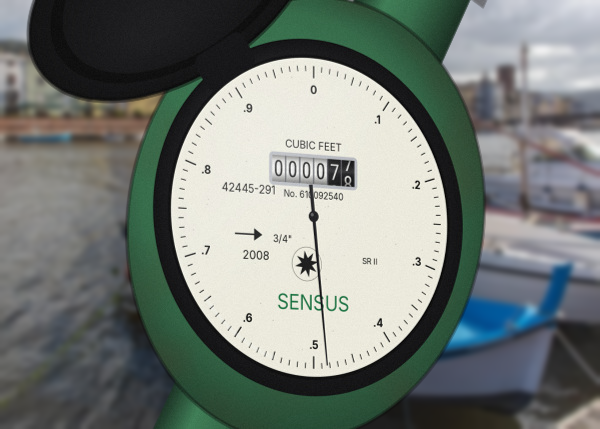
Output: **77.48** ft³
